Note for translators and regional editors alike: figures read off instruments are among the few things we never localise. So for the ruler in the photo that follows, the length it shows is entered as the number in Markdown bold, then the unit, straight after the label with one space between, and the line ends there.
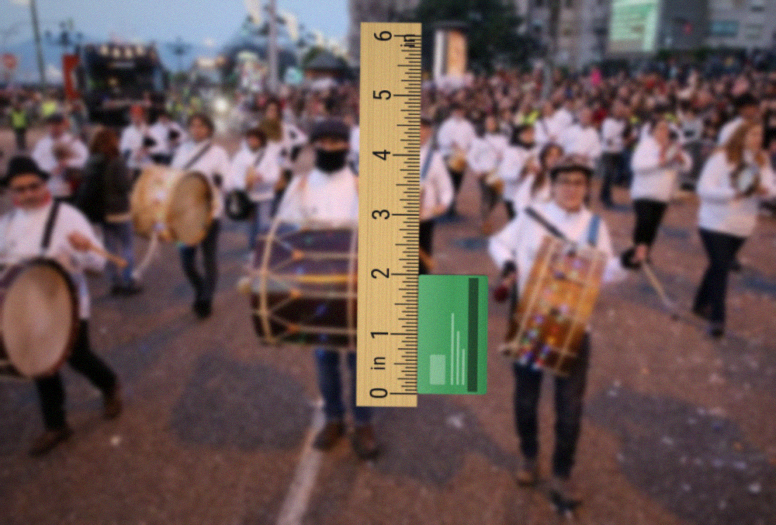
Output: **2** in
